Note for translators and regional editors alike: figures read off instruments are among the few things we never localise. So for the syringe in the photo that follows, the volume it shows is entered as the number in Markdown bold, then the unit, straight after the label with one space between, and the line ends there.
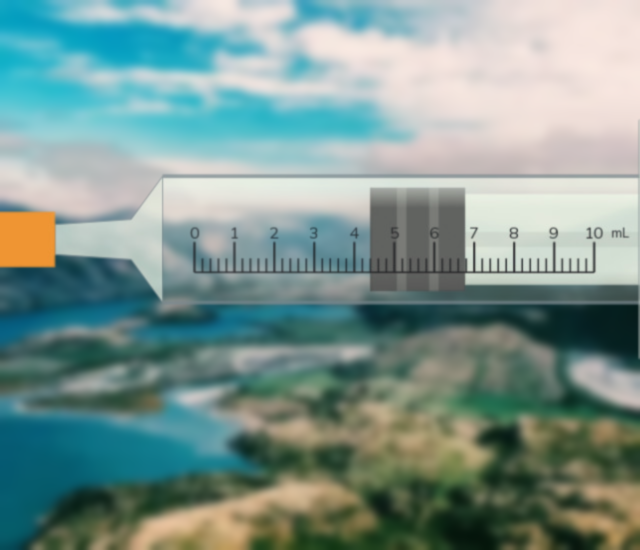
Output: **4.4** mL
